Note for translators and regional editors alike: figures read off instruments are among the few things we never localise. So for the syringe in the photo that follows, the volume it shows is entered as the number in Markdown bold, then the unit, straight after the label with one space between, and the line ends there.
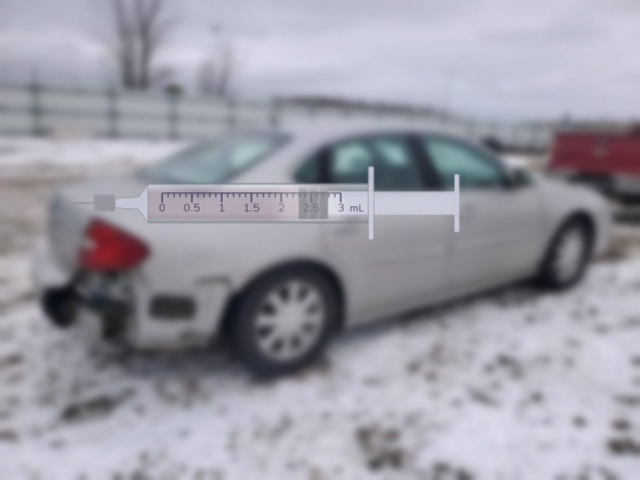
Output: **2.3** mL
